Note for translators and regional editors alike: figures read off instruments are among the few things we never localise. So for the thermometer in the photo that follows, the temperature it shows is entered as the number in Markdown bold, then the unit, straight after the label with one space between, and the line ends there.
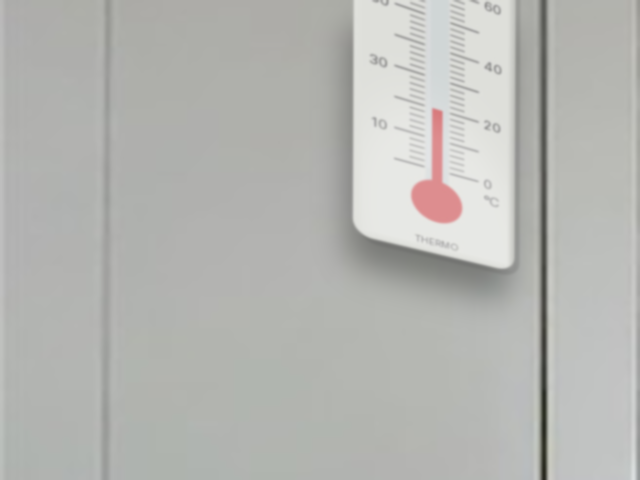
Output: **20** °C
